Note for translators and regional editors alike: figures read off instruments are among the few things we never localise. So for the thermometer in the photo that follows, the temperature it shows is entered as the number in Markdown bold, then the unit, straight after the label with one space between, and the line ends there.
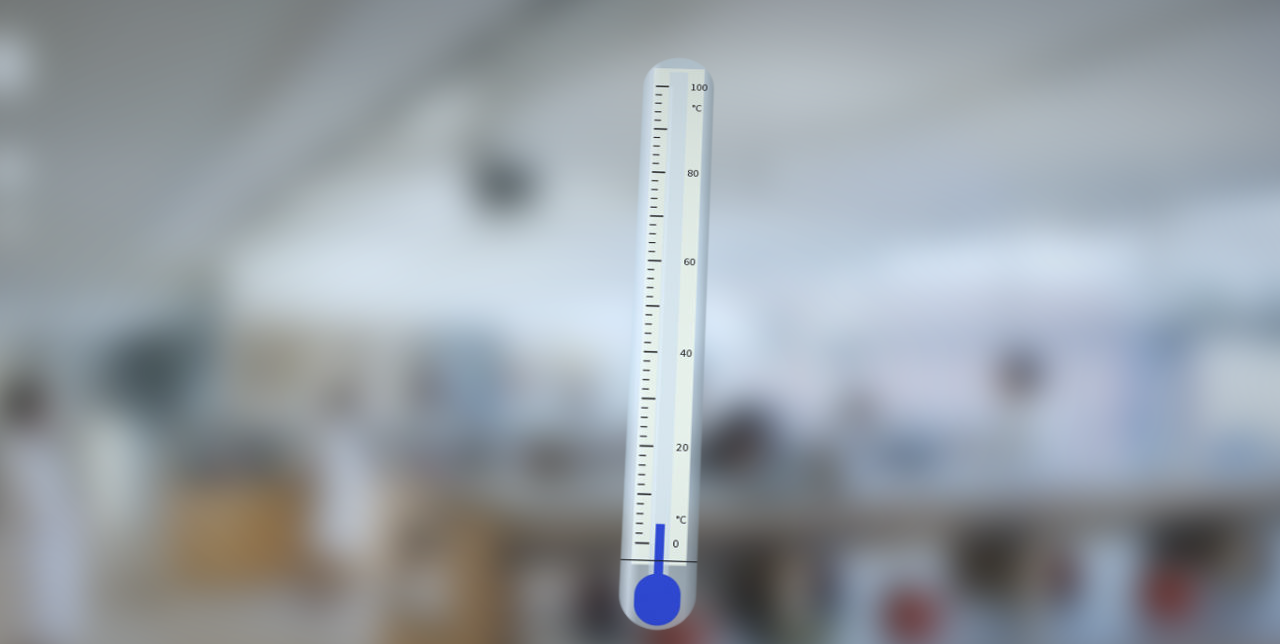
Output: **4** °C
